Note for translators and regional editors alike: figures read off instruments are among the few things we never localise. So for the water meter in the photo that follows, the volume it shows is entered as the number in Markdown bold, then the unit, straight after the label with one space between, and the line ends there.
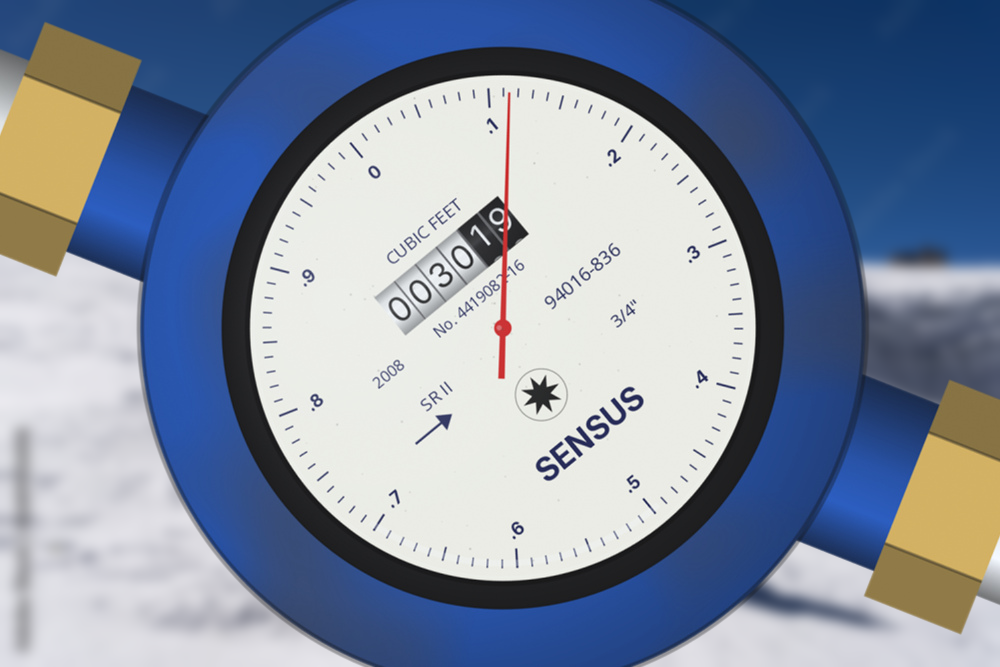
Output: **3019.11** ft³
